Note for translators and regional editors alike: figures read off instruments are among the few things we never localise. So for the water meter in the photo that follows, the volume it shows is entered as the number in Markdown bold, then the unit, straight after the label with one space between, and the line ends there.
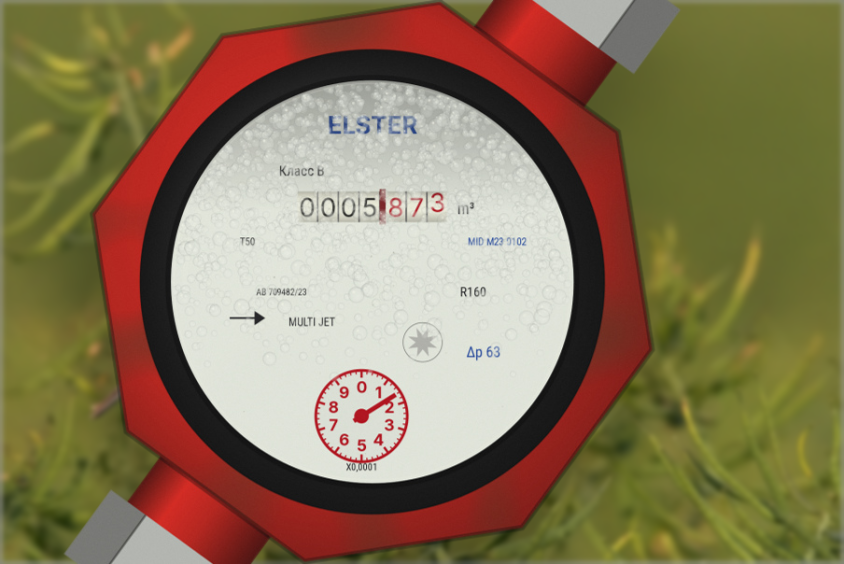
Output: **5.8731** m³
